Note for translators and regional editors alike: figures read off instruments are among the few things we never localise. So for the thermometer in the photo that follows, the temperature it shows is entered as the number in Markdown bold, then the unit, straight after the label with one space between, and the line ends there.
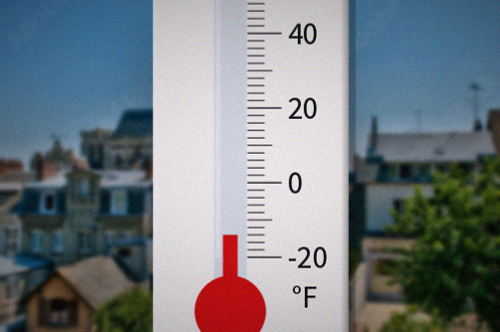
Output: **-14** °F
